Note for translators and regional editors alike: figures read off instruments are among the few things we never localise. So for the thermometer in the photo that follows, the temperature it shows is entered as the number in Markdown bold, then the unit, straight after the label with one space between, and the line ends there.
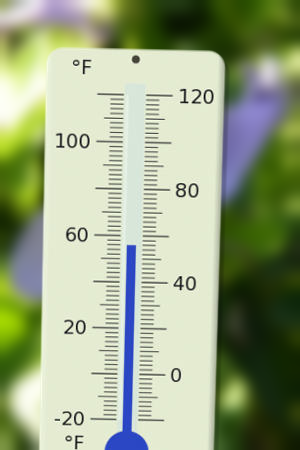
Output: **56** °F
